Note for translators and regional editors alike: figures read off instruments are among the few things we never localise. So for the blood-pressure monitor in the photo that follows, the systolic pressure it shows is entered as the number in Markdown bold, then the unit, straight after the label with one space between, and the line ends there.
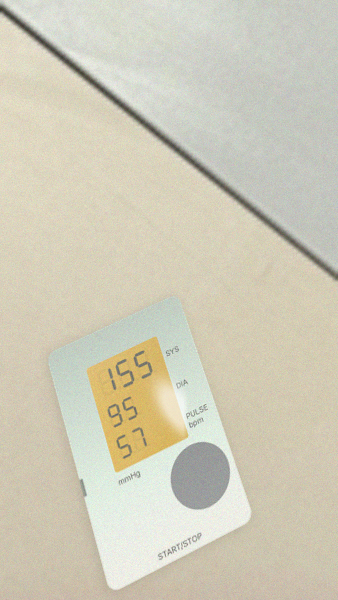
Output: **155** mmHg
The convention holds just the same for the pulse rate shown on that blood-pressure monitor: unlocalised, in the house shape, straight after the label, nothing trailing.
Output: **57** bpm
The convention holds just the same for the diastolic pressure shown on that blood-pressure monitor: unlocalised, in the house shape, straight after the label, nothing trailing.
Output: **95** mmHg
